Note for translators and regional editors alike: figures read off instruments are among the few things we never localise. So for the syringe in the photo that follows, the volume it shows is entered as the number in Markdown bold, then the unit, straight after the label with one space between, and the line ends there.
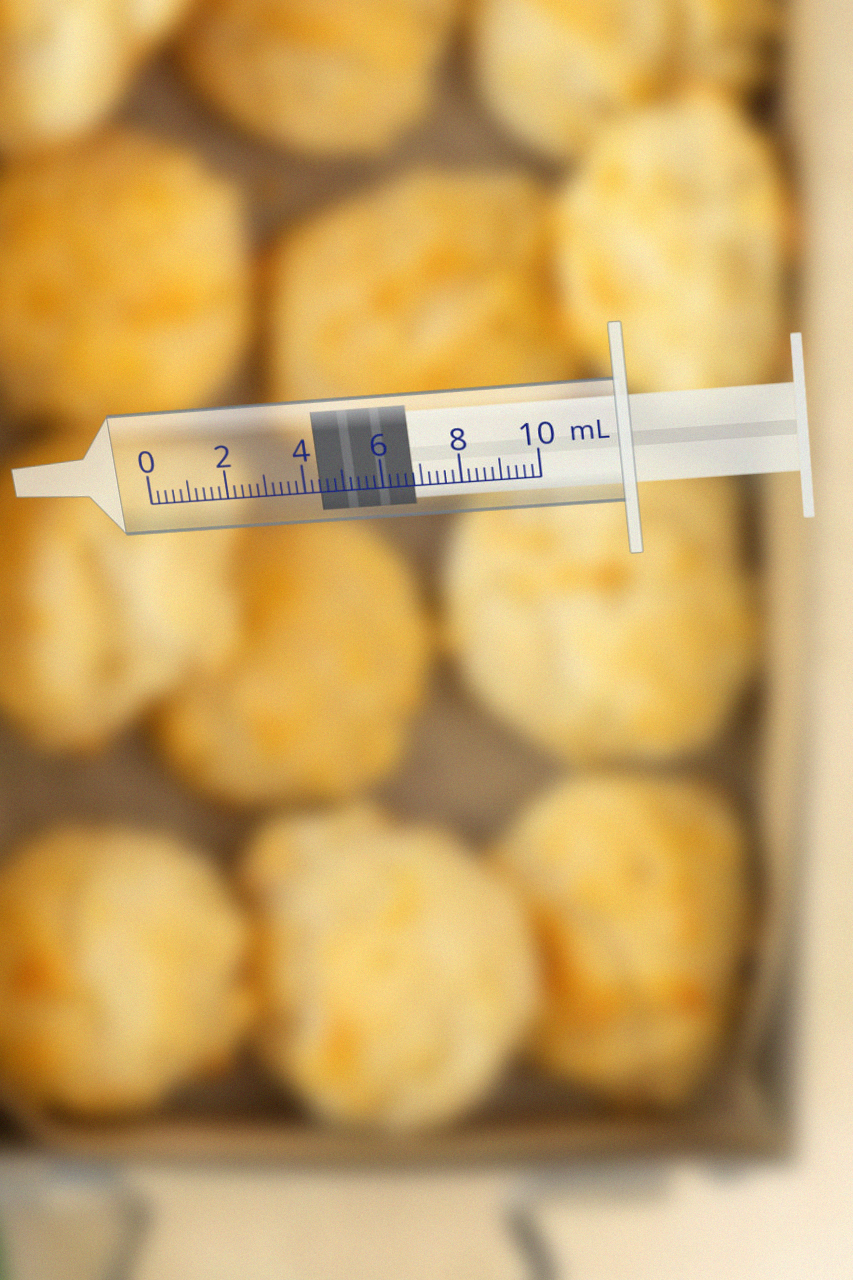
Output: **4.4** mL
